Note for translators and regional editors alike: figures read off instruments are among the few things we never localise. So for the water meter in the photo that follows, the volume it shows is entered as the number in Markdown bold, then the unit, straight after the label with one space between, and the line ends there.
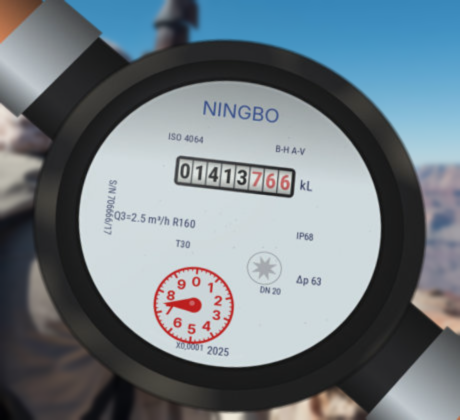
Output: **1413.7667** kL
